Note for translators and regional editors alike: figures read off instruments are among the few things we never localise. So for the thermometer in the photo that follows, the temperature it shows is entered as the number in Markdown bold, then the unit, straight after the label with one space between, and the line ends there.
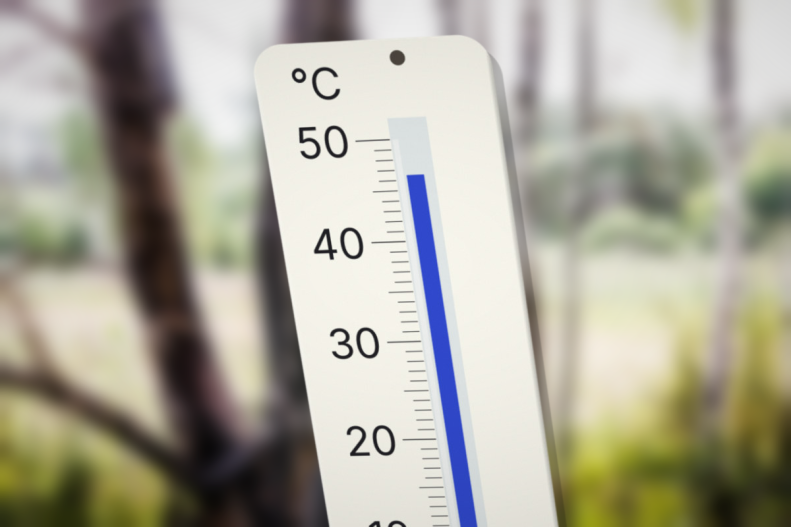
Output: **46.5** °C
